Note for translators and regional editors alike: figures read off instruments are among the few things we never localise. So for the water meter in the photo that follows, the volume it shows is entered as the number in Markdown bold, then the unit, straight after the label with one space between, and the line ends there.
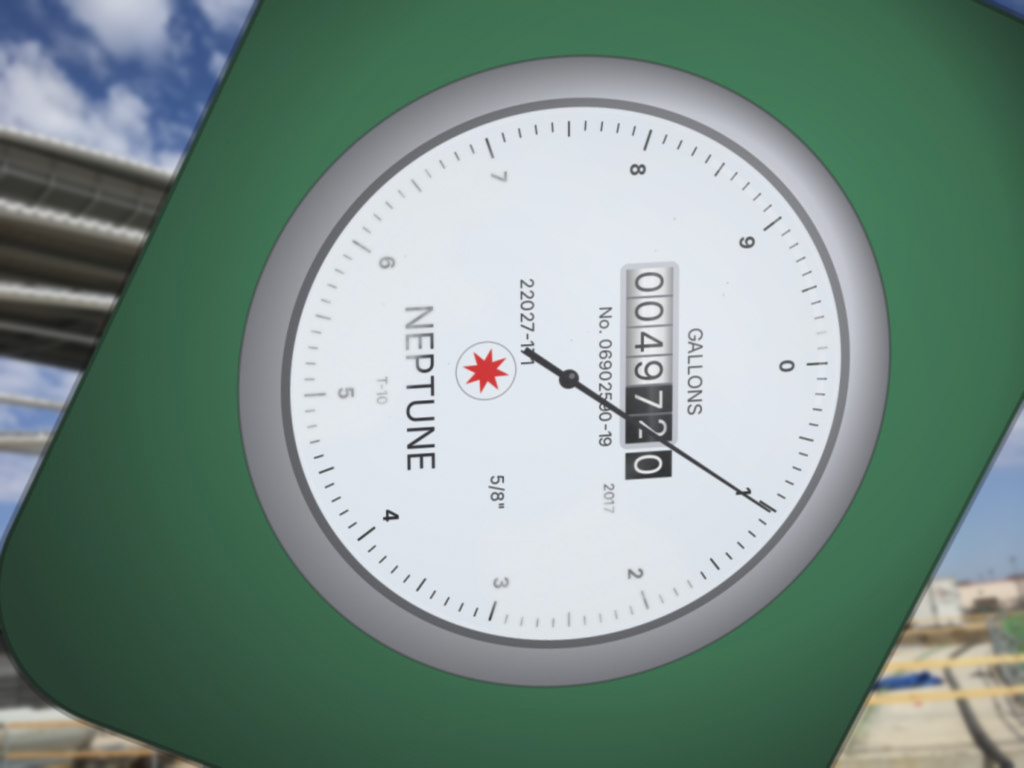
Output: **49721.0** gal
